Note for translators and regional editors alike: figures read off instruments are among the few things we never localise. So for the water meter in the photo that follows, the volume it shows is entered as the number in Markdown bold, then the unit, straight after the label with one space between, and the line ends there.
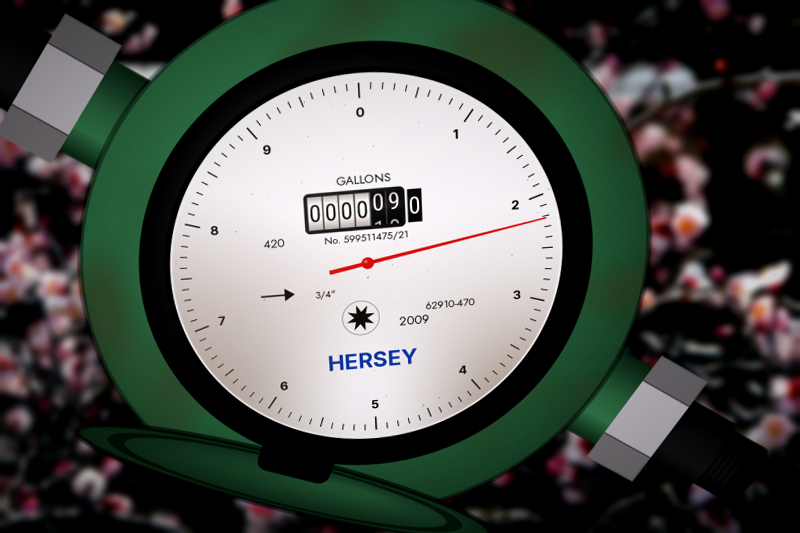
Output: **92.2** gal
